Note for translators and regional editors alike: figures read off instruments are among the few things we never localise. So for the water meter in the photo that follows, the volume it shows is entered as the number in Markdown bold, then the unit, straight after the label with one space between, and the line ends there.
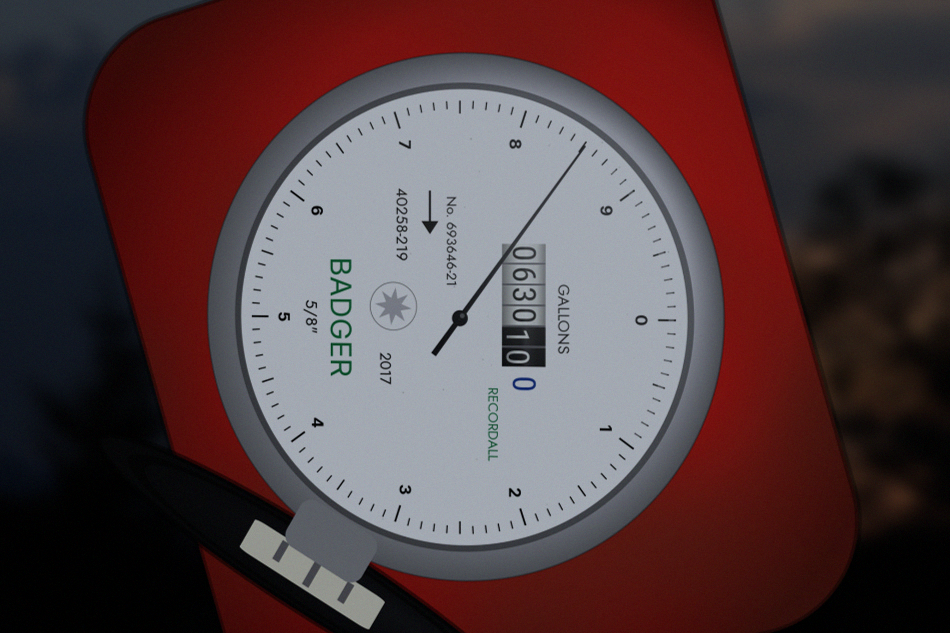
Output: **630098.5** gal
